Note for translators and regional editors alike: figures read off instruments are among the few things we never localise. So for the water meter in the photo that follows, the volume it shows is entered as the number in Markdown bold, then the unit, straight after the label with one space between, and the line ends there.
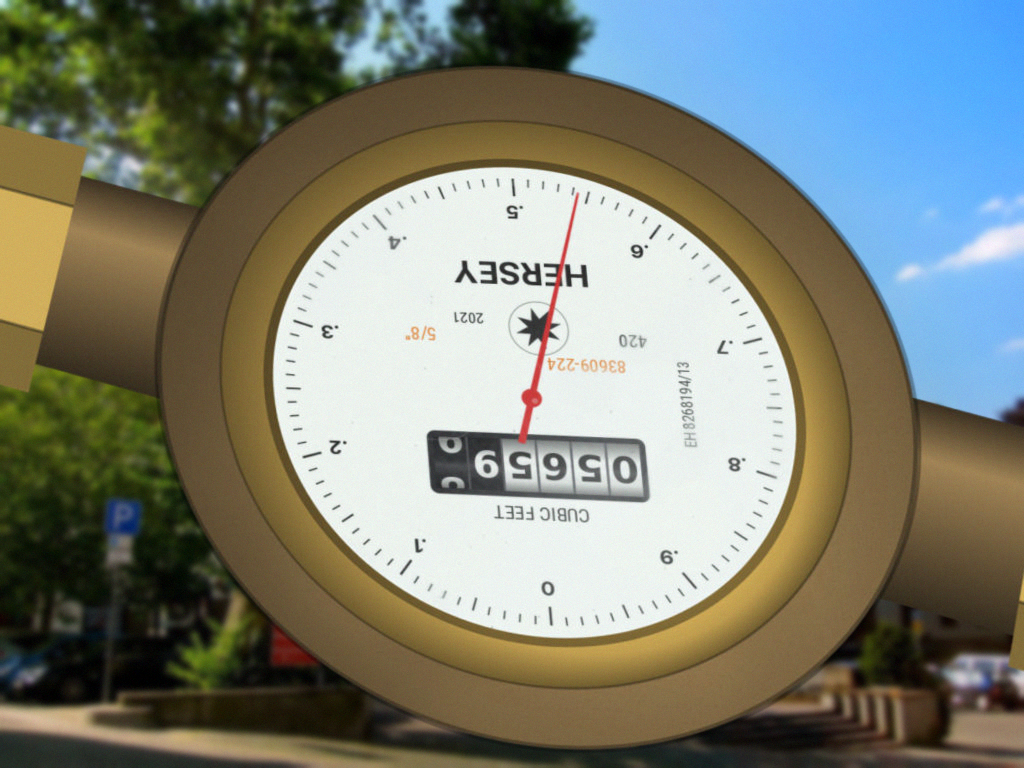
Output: **56598.54** ft³
